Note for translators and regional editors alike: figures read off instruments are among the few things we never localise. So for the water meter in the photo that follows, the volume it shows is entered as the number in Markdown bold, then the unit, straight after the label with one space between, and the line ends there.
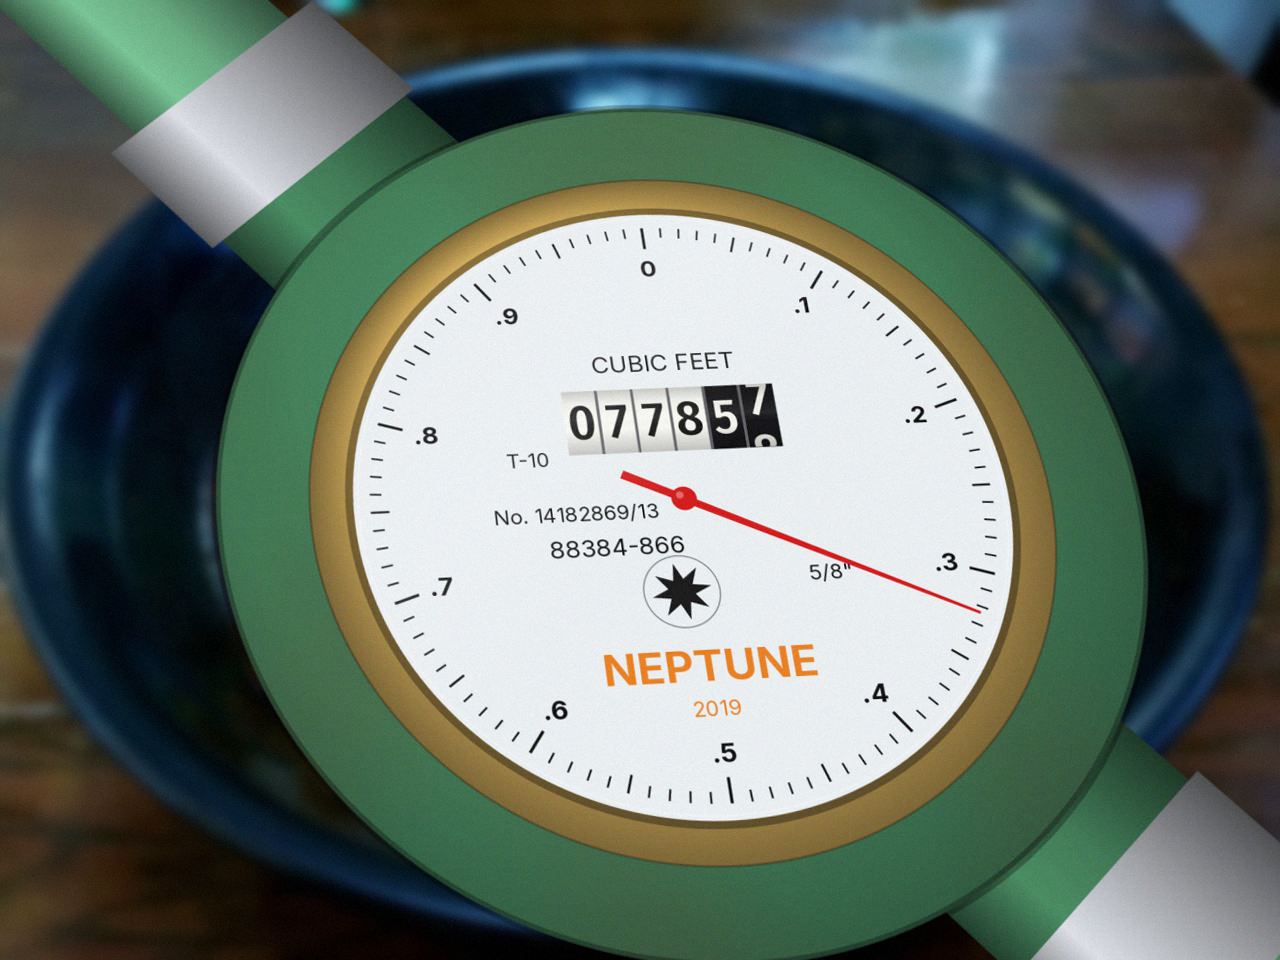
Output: **77857.32** ft³
